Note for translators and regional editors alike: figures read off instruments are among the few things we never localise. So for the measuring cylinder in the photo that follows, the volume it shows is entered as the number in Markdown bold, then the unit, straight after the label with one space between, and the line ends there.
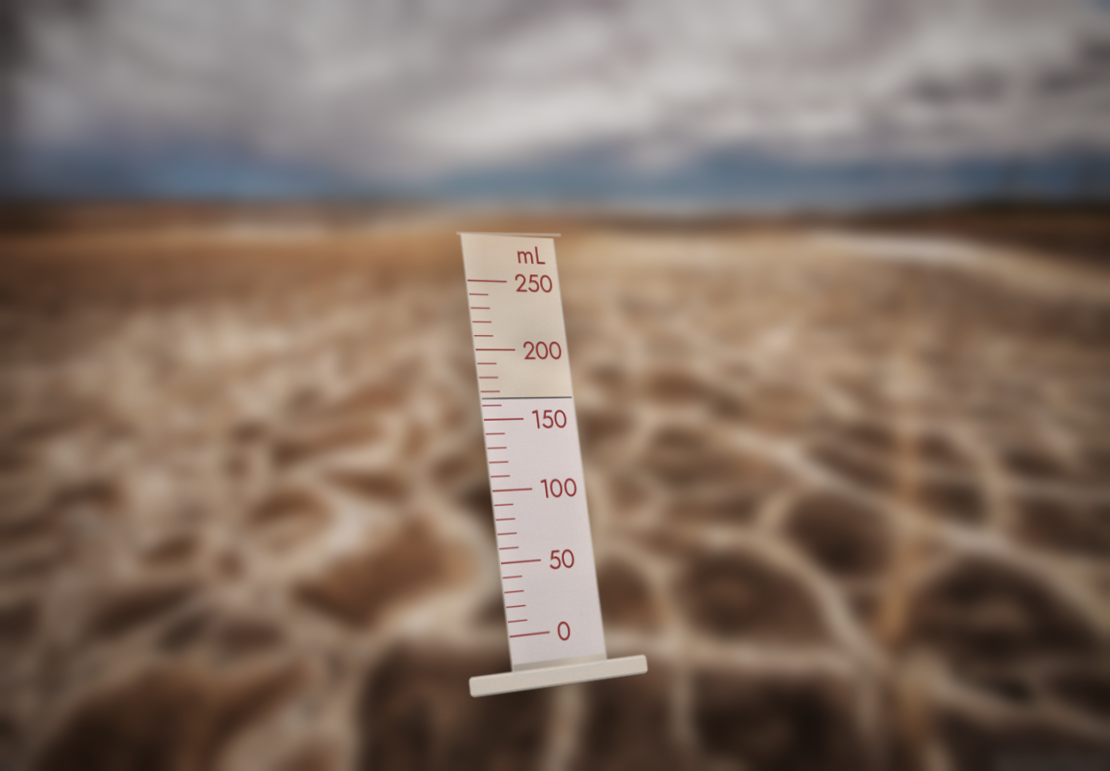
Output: **165** mL
